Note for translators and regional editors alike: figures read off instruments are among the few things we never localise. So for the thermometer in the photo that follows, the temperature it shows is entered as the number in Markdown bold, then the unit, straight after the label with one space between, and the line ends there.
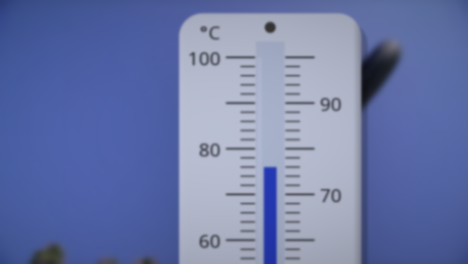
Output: **76** °C
